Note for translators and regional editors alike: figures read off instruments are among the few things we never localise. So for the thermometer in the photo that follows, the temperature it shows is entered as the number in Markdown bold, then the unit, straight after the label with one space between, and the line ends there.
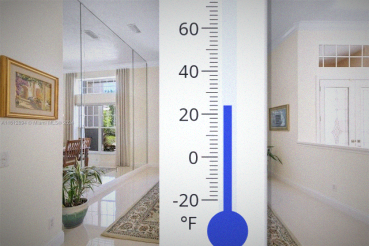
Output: **24** °F
